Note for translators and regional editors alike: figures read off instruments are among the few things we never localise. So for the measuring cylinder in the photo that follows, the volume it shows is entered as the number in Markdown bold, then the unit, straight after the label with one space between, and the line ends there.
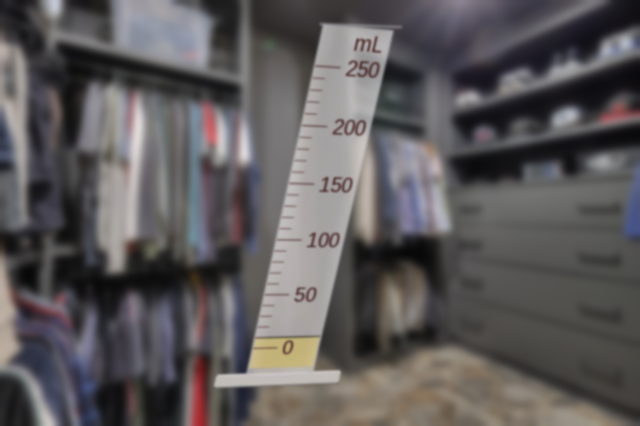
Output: **10** mL
